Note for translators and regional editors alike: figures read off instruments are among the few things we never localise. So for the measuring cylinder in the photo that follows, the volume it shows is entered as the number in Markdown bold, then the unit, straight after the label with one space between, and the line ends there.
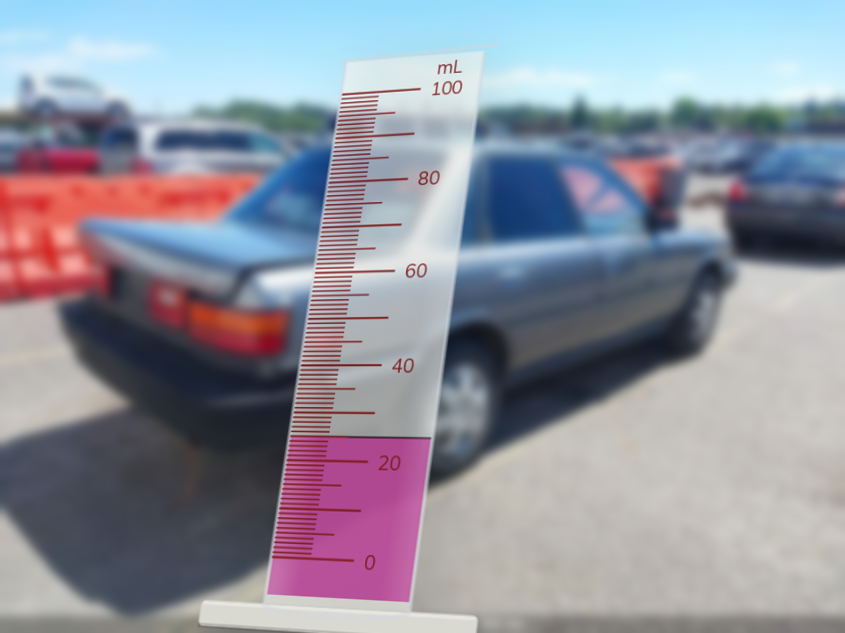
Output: **25** mL
